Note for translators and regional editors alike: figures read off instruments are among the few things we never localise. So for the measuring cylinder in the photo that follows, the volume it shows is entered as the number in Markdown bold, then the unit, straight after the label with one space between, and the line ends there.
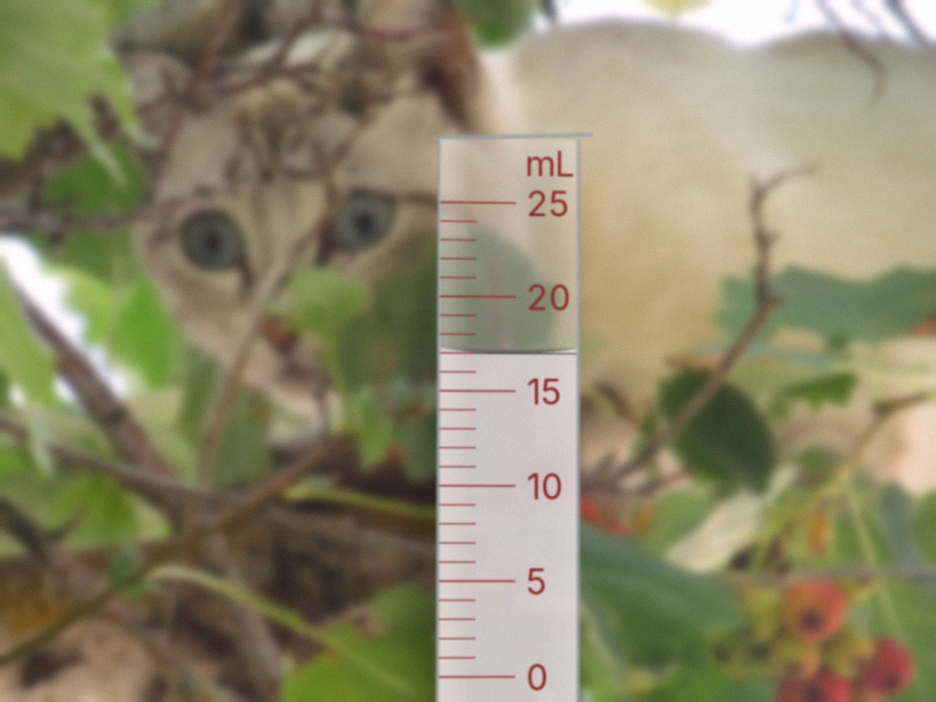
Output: **17** mL
